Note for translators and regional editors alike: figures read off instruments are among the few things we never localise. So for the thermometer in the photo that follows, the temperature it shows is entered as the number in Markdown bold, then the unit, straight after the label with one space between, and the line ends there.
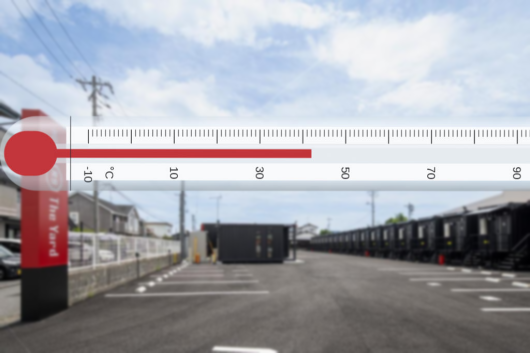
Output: **42** °C
